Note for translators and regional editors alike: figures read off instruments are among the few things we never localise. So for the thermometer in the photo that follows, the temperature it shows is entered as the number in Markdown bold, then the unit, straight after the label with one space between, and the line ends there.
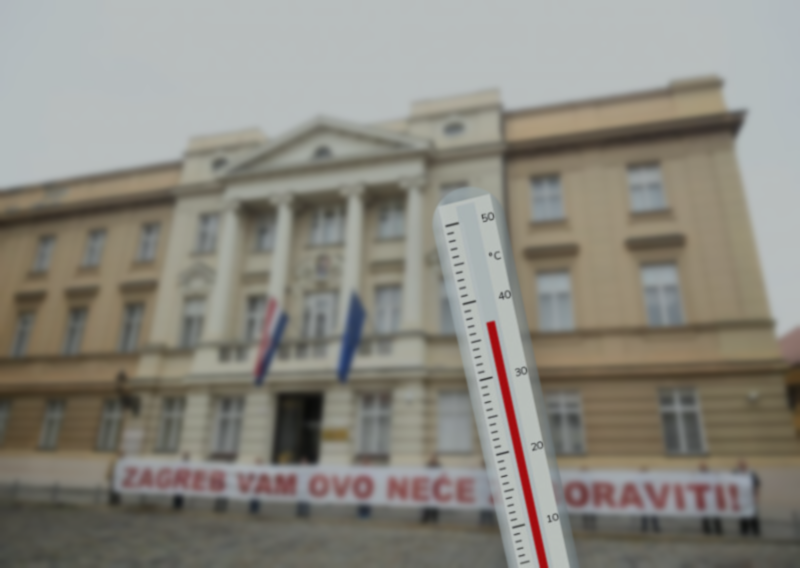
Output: **37** °C
